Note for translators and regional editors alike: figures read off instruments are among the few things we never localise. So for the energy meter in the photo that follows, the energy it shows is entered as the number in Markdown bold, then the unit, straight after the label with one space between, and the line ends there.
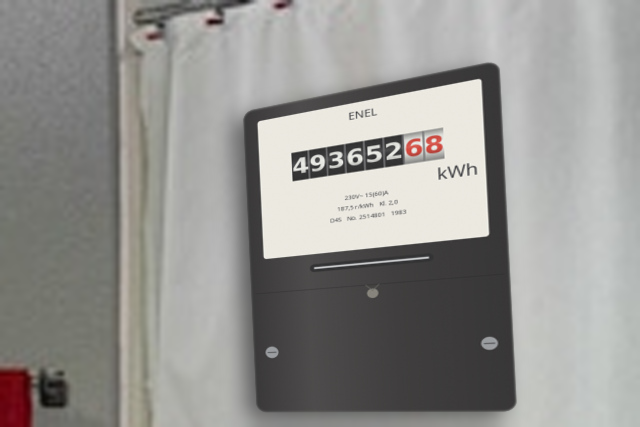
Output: **493652.68** kWh
